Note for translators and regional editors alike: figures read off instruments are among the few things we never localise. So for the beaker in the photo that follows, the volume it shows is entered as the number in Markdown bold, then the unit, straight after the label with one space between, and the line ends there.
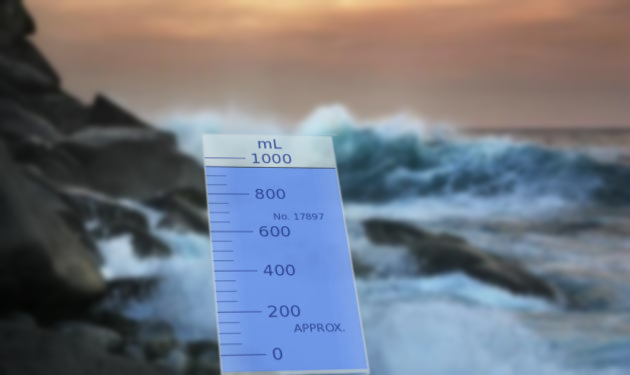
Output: **950** mL
